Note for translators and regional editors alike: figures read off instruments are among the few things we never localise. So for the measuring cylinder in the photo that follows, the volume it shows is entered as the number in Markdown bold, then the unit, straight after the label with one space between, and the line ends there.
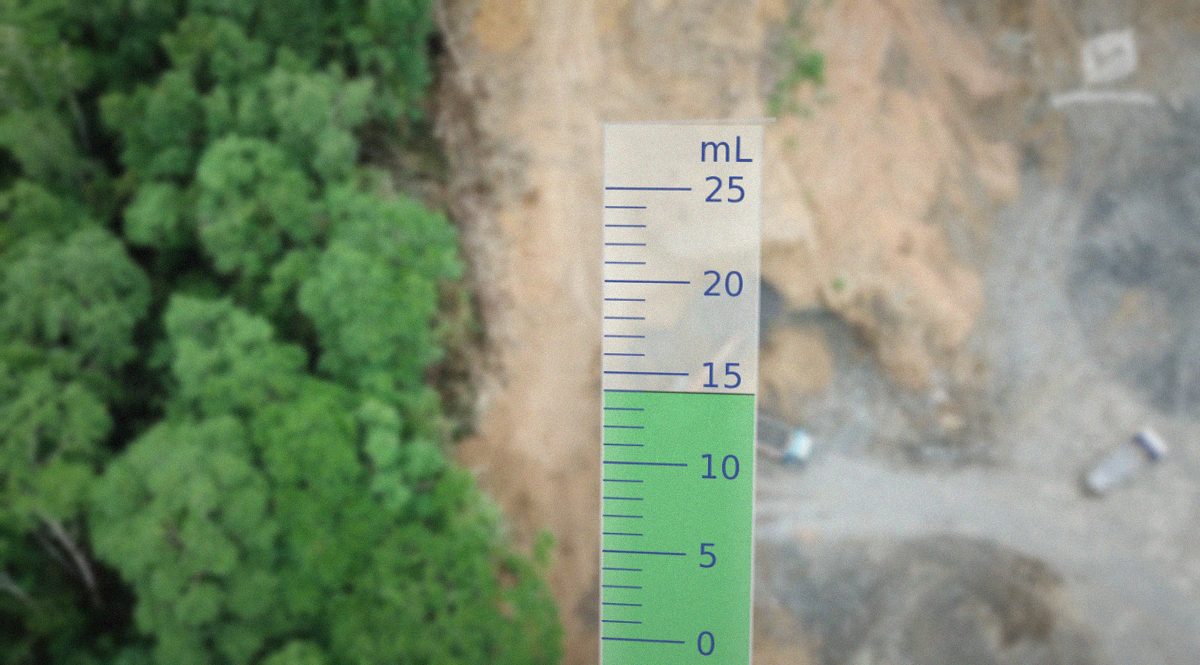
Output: **14** mL
